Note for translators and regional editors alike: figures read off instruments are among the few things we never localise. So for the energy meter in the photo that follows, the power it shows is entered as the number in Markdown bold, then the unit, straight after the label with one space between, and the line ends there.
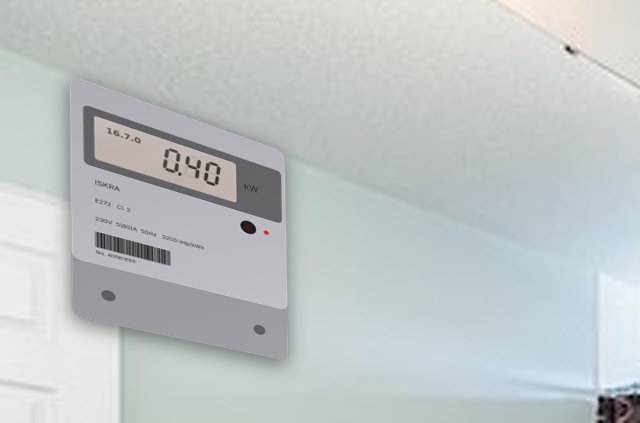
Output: **0.40** kW
